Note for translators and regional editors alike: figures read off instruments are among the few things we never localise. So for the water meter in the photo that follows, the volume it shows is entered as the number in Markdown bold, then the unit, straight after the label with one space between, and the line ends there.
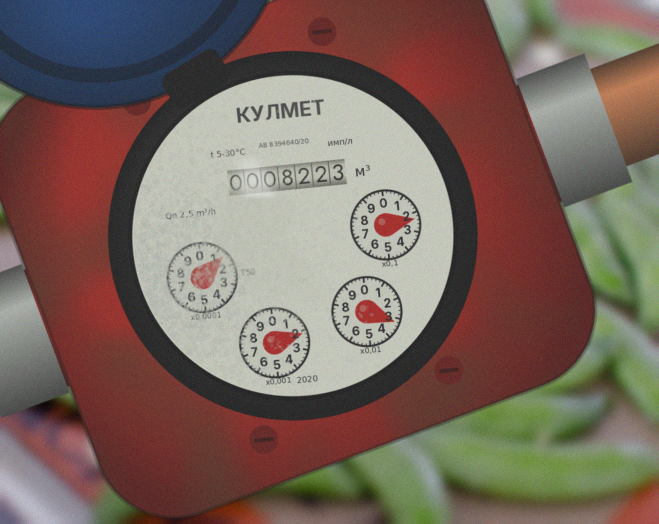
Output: **8223.2321** m³
